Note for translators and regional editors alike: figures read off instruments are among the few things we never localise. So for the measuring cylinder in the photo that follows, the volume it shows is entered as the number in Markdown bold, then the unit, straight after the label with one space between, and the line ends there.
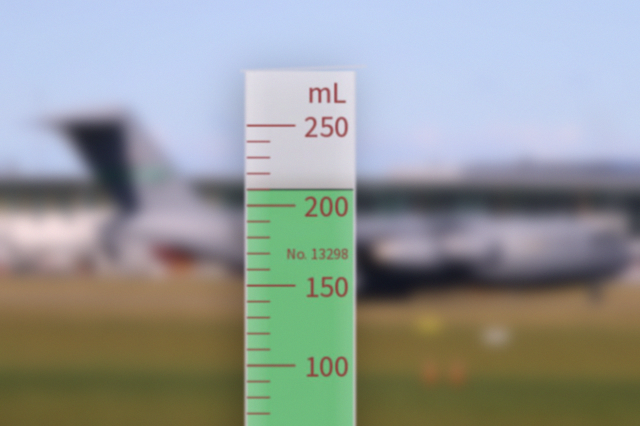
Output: **210** mL
